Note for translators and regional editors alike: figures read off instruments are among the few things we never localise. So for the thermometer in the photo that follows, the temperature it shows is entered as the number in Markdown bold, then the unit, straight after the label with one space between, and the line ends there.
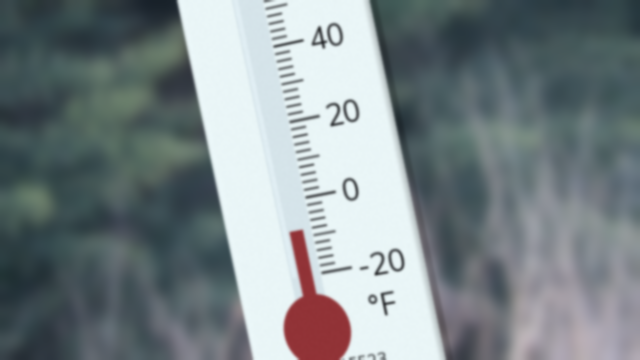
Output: **-8** °F
